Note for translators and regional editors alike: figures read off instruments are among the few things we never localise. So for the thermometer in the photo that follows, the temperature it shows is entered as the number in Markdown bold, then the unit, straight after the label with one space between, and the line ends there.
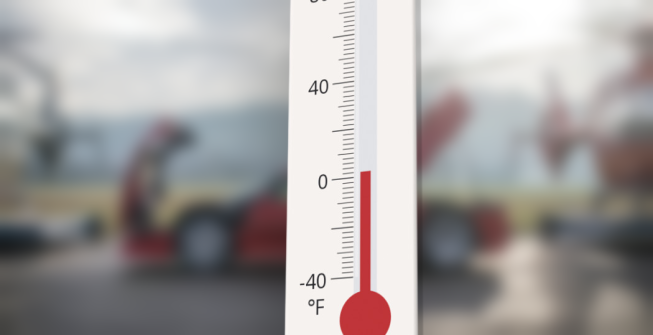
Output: **2** °F
